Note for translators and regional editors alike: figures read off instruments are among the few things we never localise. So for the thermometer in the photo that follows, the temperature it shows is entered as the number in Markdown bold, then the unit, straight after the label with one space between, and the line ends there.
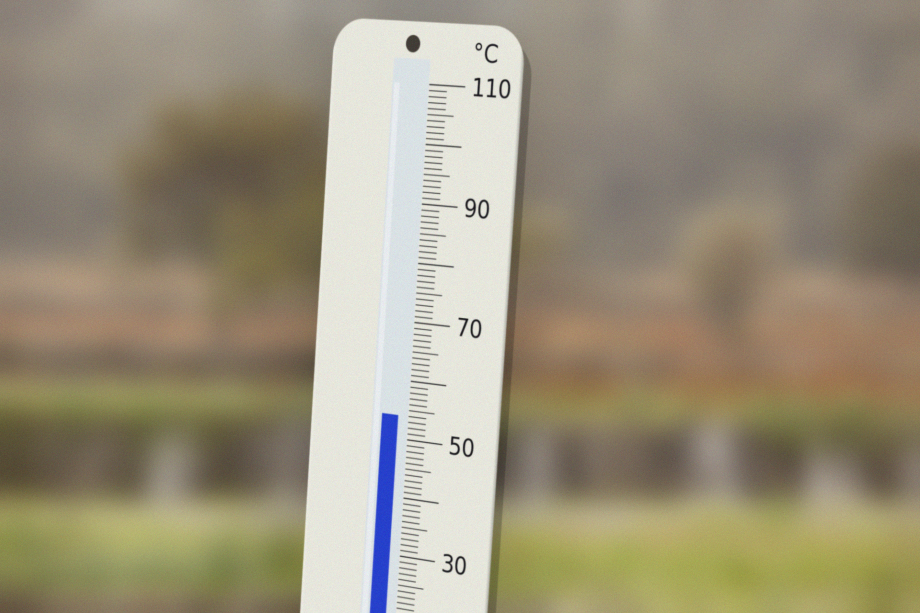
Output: **54** °C
